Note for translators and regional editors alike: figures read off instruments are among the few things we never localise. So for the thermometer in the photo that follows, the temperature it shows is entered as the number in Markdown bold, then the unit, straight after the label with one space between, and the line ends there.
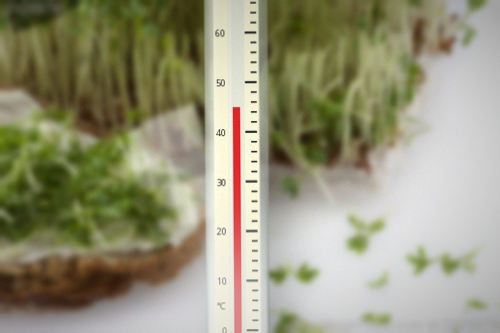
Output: **45** °C
